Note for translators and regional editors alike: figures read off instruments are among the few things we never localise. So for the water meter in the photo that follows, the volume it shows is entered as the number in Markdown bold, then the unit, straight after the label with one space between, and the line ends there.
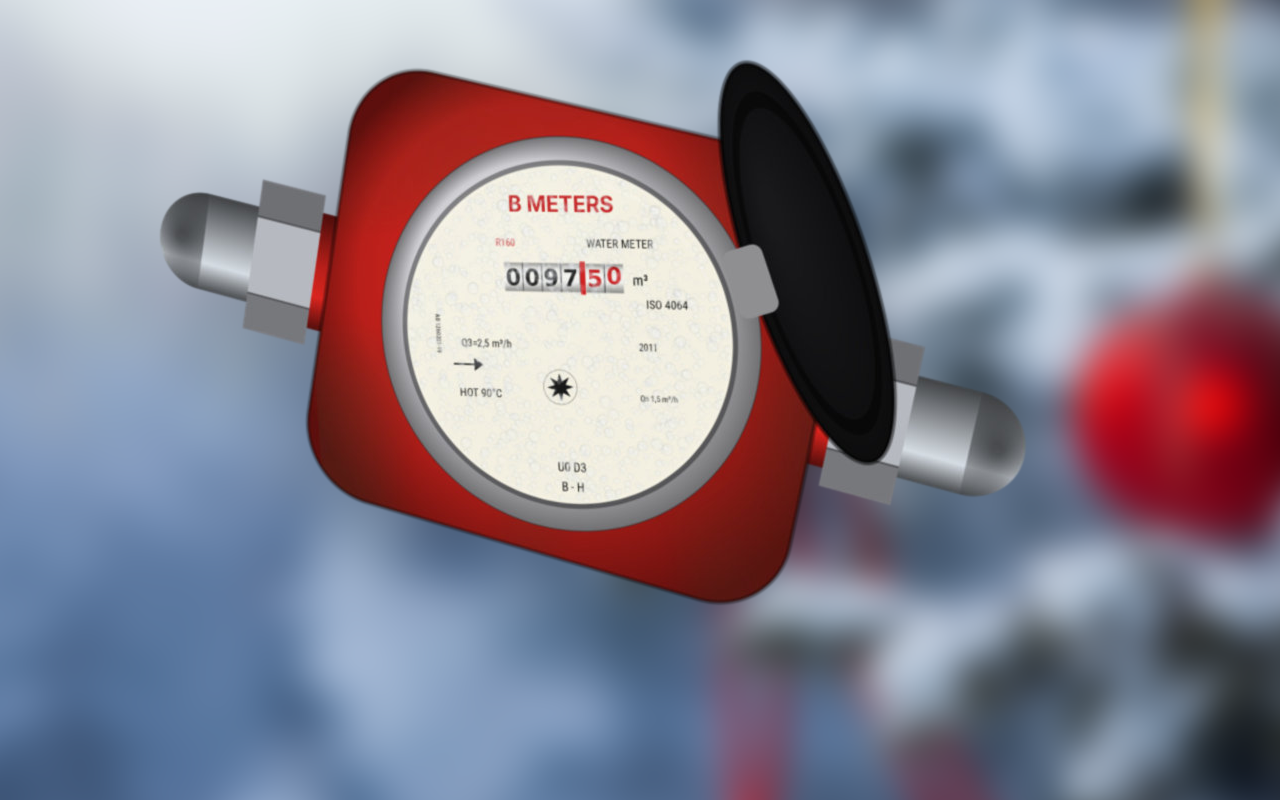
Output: **97.50** m³
